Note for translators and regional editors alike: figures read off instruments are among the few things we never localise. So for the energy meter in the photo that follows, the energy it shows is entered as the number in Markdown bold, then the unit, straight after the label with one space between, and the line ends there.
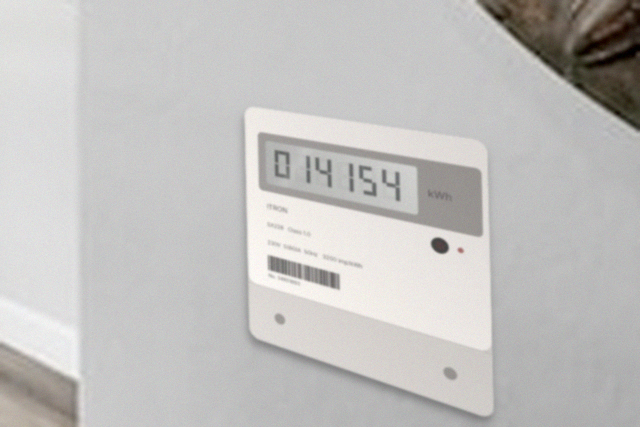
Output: **14154** kWh
